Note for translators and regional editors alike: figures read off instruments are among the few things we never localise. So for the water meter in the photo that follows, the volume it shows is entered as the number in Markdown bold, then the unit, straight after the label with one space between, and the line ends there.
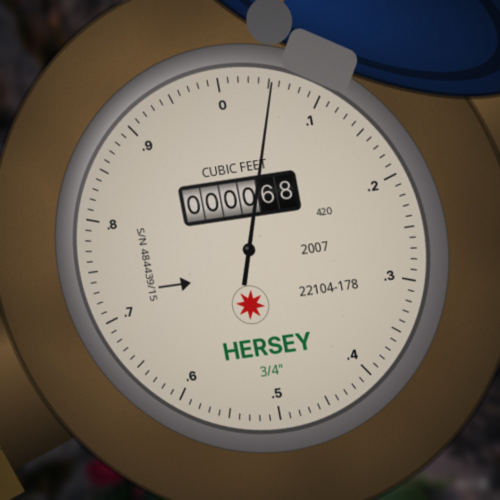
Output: **68.05** ft³
